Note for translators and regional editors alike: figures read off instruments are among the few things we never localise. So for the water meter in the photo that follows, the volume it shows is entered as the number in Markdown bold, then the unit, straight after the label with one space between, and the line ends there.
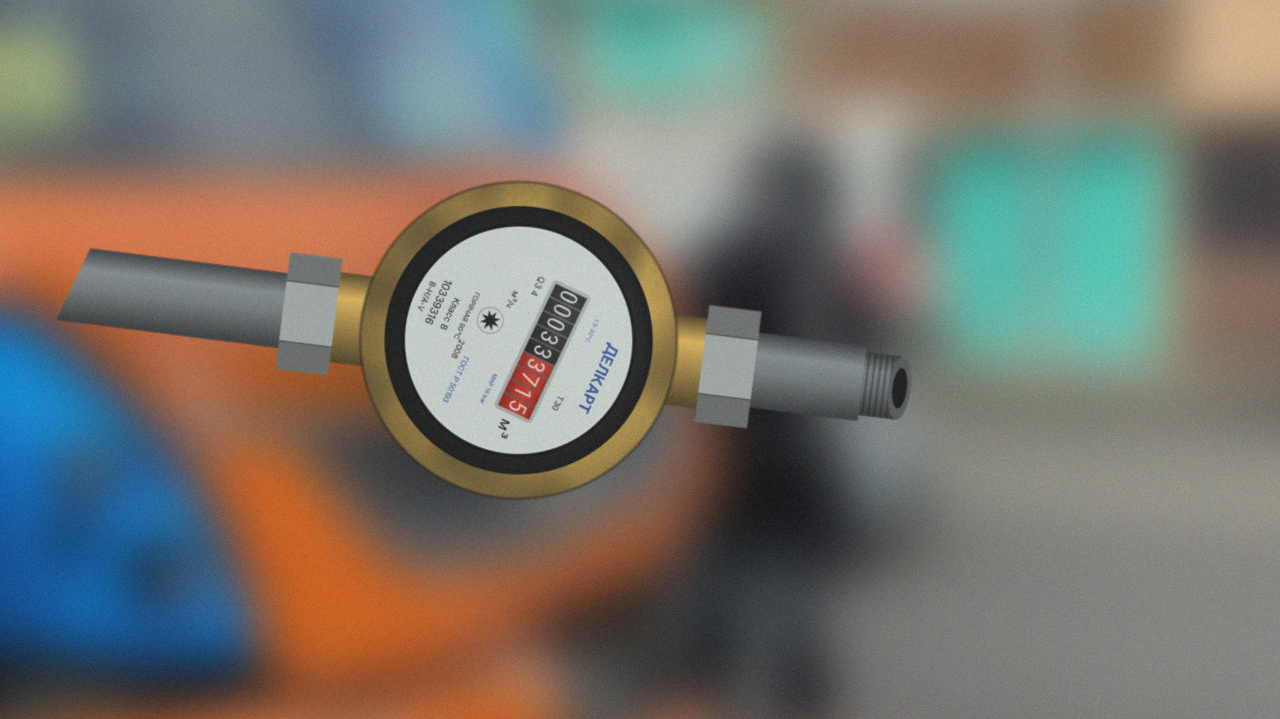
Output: **33.3715** m³
